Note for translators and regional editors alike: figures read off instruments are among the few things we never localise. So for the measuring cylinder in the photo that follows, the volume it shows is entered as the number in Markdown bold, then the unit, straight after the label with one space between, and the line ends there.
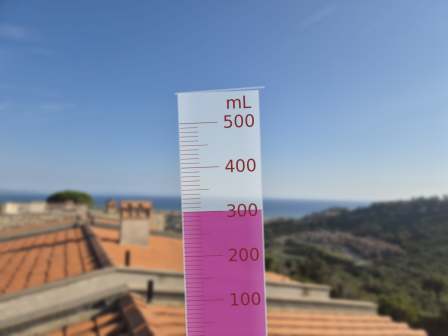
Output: **300** mL
